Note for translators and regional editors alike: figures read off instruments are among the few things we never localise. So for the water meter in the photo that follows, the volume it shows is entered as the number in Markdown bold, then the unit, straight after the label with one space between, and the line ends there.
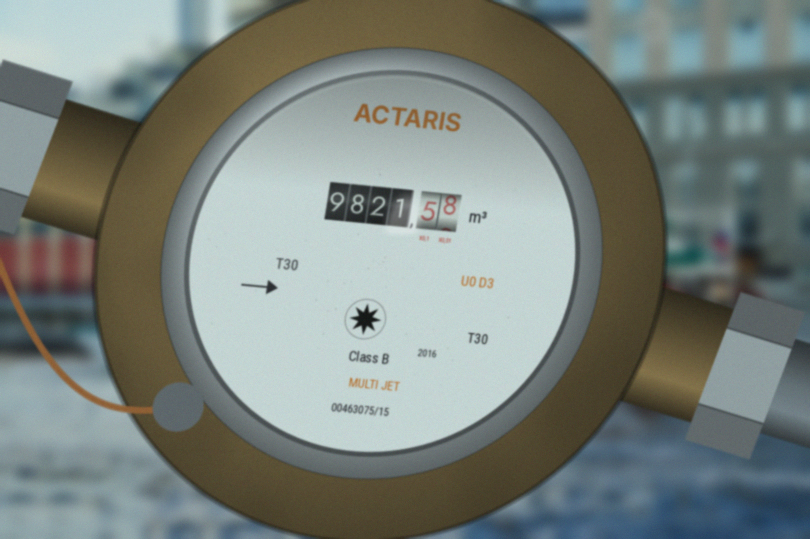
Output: **9821.58** m³
